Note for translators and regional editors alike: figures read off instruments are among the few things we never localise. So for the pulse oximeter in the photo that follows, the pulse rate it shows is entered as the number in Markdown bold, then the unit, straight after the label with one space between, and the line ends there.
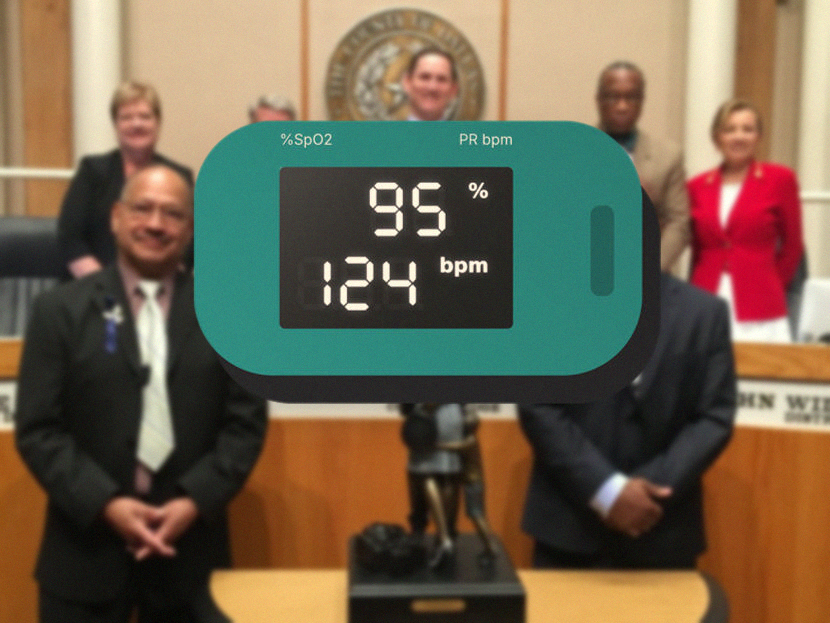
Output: **124** bpm
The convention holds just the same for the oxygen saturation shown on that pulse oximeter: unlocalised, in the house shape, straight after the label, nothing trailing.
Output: **95** %
